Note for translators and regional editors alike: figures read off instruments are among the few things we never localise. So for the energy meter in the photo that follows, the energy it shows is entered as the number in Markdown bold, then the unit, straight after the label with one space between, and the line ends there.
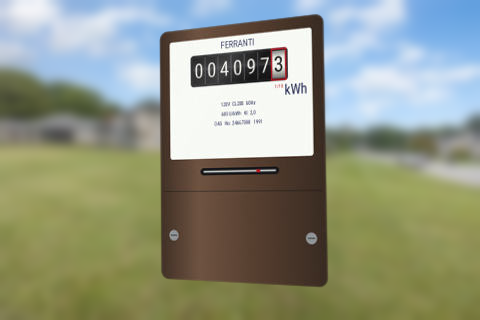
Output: **4097.3** kWh
